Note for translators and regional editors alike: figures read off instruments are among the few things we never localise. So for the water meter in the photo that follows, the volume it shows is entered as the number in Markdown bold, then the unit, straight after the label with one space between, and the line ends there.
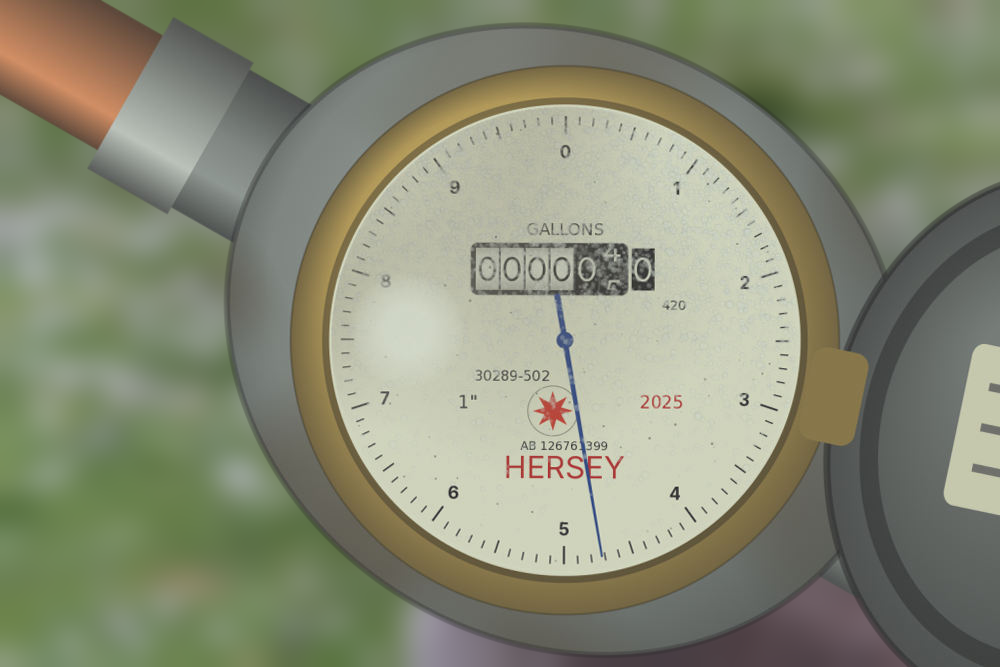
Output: **44.7** gal
